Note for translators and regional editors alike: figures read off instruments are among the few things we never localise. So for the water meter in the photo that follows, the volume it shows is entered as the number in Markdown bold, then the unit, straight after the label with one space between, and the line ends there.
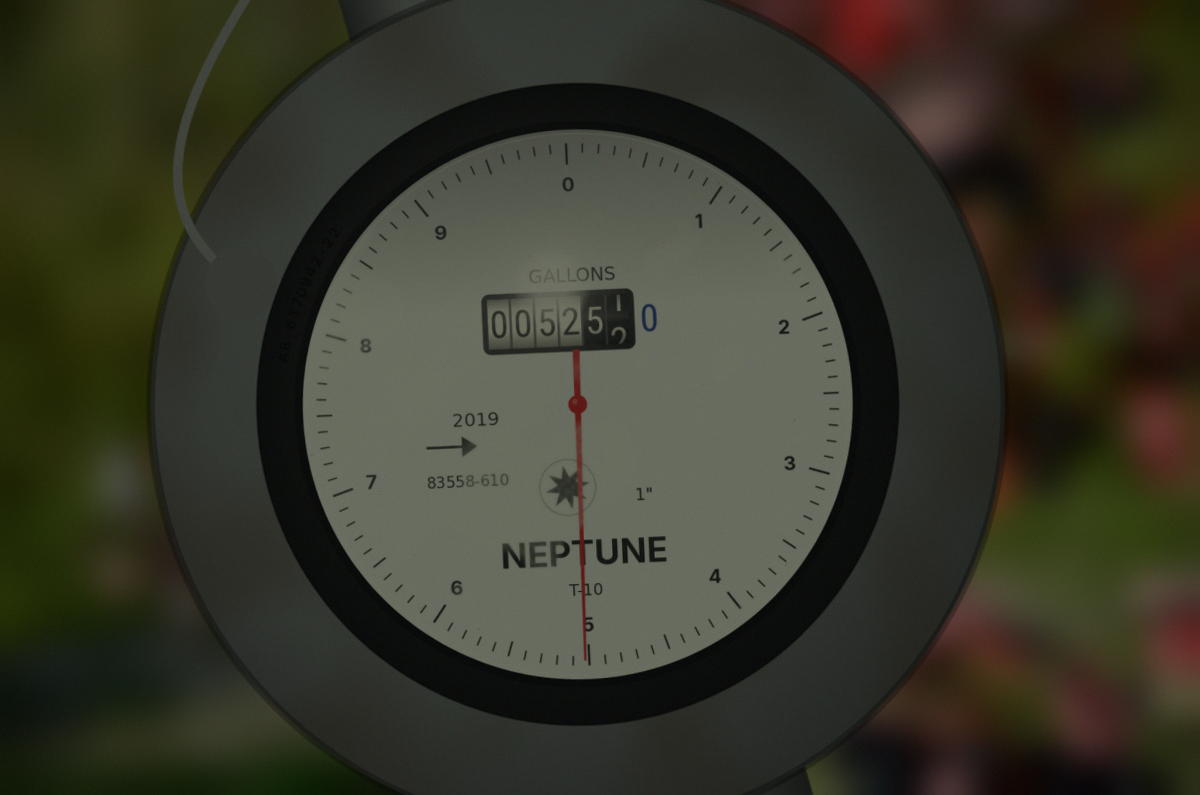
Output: **52515.0** gal
